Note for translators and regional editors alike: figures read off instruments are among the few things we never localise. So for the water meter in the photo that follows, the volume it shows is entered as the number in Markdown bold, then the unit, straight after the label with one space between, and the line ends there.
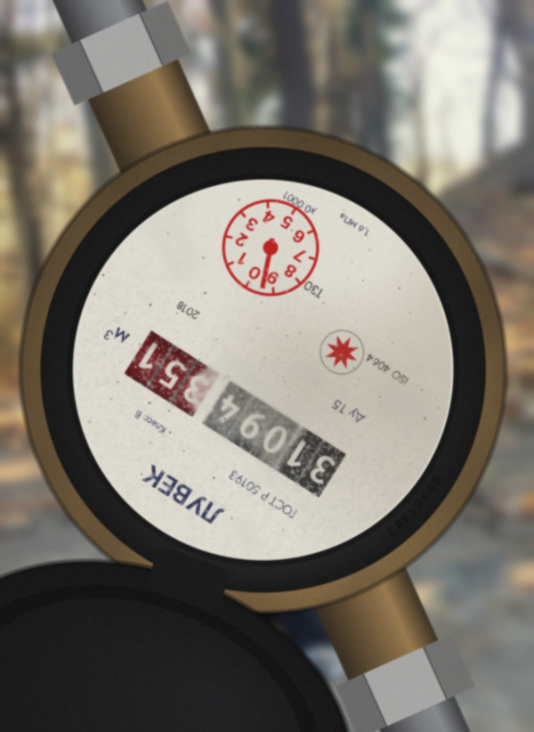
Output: **31094.3509** m³
